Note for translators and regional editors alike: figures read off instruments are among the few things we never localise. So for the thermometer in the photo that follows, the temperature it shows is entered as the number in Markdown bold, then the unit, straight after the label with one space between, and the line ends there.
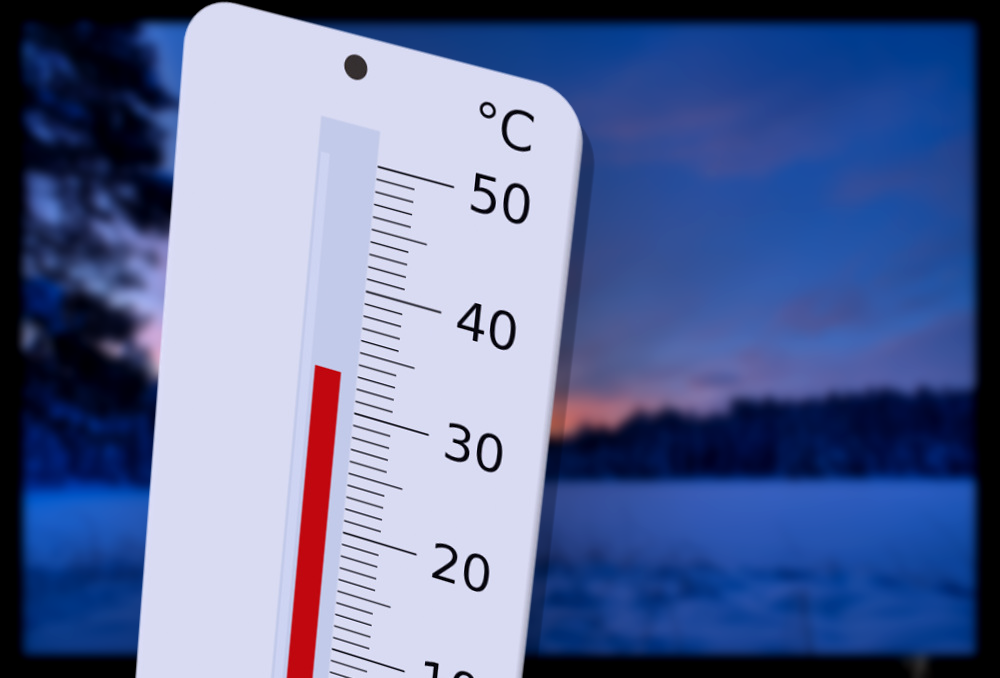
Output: **33** °C
